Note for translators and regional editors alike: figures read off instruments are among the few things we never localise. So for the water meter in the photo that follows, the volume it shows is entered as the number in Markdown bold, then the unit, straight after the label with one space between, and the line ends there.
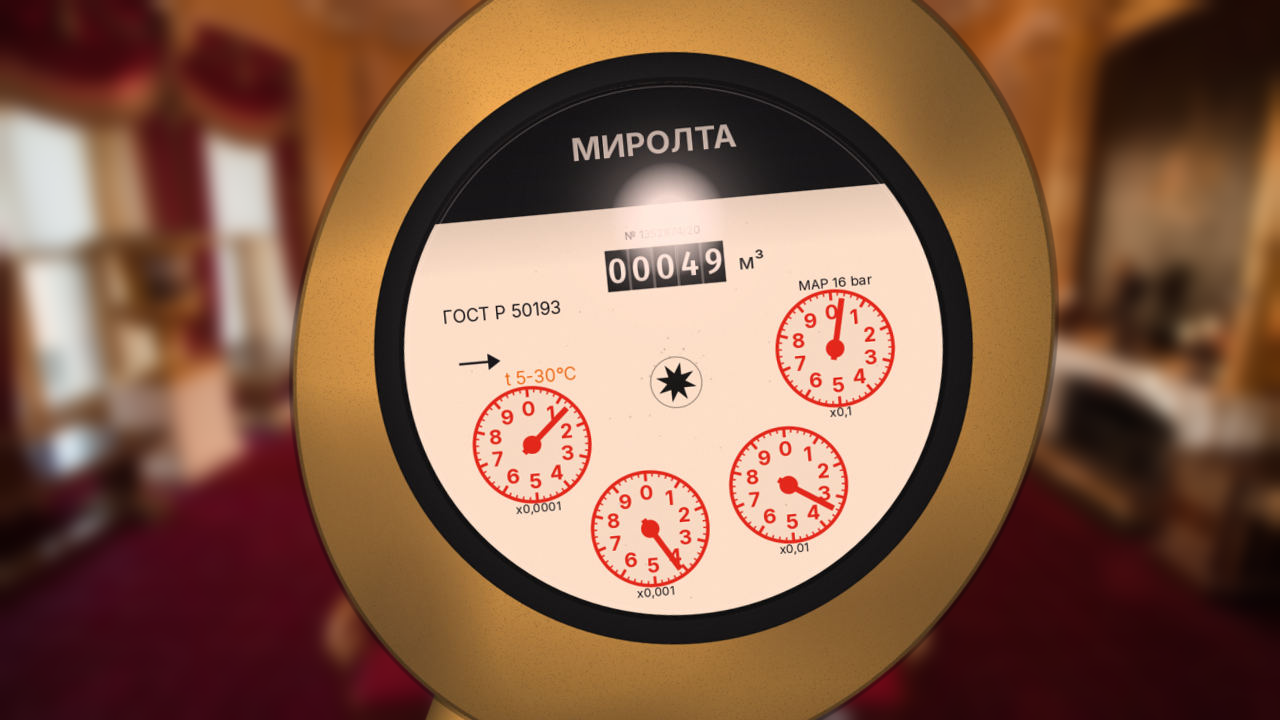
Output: **49.0341** m³
